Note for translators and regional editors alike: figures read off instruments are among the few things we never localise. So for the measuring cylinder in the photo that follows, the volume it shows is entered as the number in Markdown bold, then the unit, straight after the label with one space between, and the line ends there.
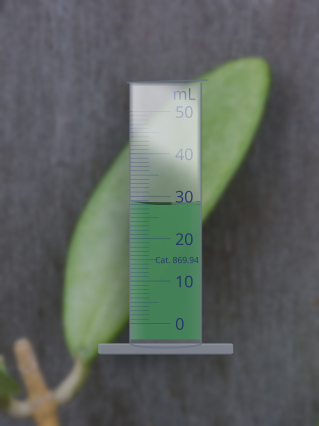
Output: **28** mL
